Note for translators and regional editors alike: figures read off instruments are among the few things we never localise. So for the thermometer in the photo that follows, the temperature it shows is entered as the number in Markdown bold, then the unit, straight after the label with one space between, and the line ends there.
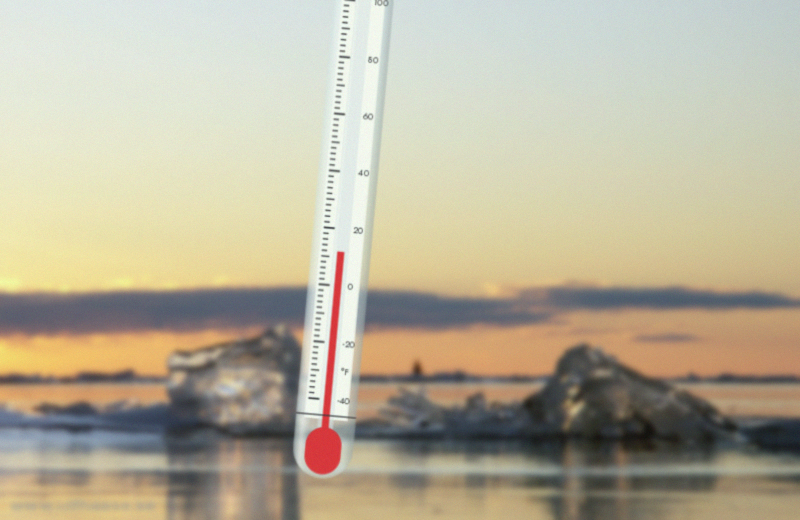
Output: **12** °F
